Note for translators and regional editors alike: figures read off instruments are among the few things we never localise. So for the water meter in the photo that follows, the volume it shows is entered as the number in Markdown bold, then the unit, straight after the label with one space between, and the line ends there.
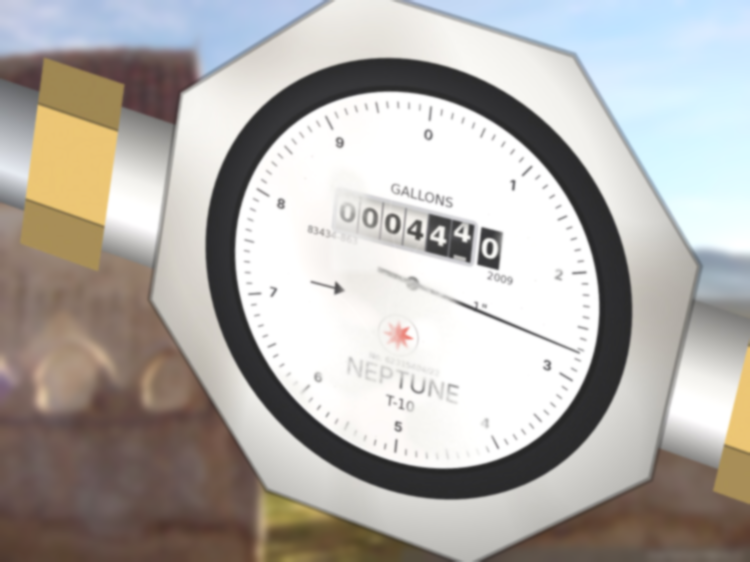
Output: **4442.7** gal
